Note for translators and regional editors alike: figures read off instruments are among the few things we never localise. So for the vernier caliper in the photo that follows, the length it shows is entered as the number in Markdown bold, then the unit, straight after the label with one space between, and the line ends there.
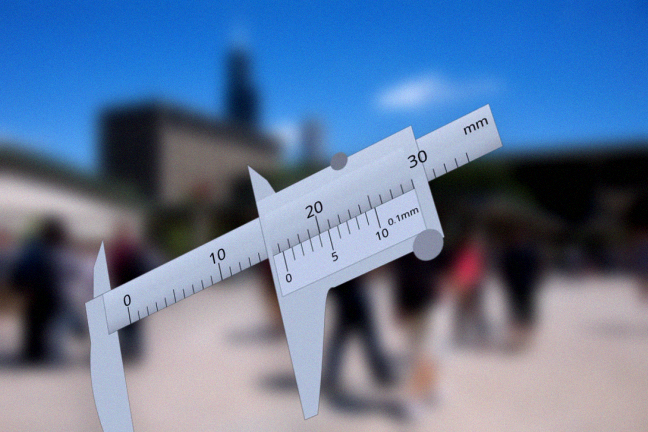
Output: **16.3** mm
